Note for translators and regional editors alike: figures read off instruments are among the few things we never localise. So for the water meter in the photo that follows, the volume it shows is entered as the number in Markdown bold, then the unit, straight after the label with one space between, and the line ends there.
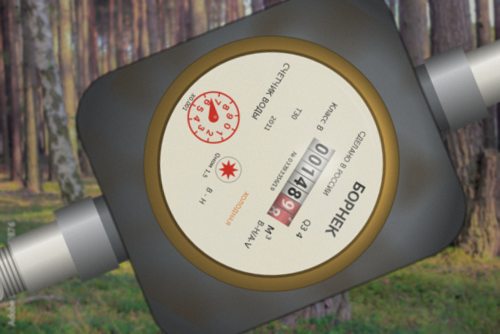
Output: **148.976** m³
